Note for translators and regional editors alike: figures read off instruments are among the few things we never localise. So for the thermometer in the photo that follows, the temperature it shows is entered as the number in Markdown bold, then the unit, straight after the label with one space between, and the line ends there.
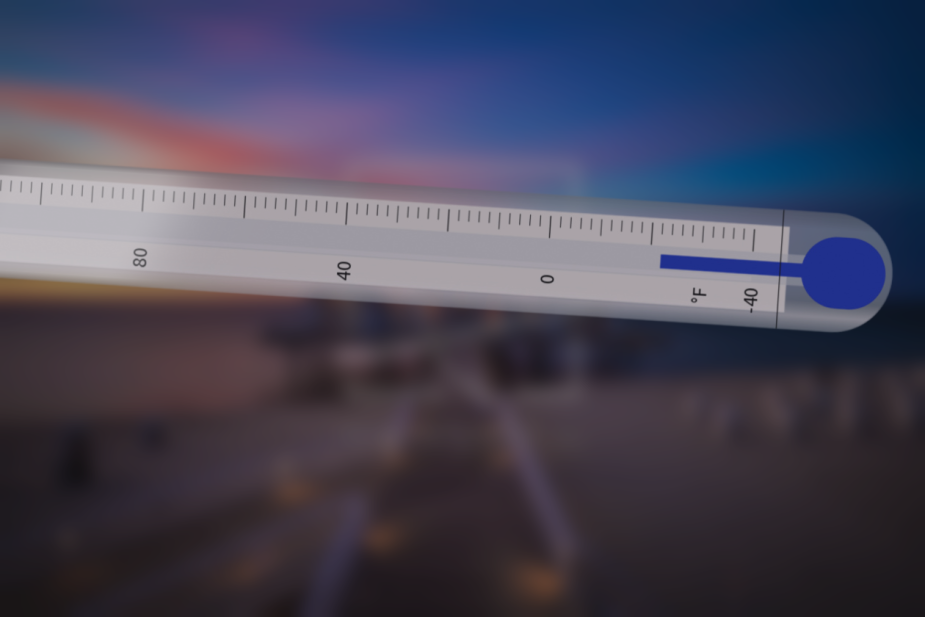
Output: **-22** °F
